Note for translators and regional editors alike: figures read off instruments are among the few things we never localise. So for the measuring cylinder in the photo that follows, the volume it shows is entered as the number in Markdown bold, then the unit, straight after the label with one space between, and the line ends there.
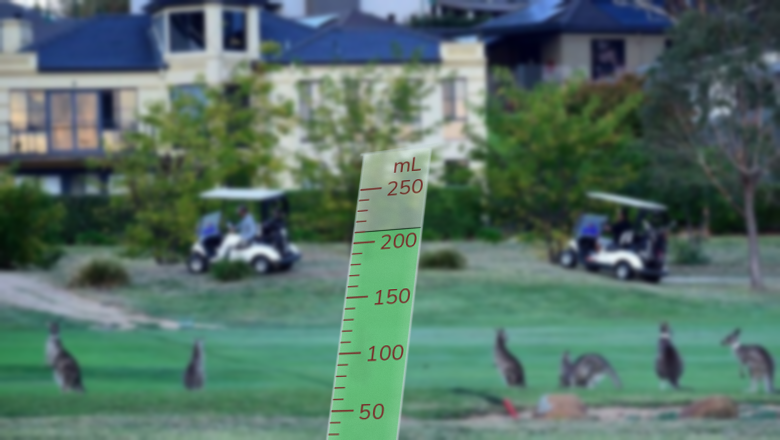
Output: **210** mL
